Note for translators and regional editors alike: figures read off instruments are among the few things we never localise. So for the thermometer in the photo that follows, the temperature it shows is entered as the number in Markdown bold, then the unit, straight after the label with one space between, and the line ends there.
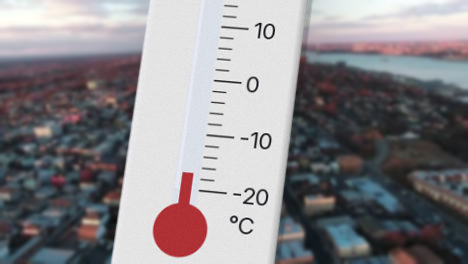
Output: **-17** °C
